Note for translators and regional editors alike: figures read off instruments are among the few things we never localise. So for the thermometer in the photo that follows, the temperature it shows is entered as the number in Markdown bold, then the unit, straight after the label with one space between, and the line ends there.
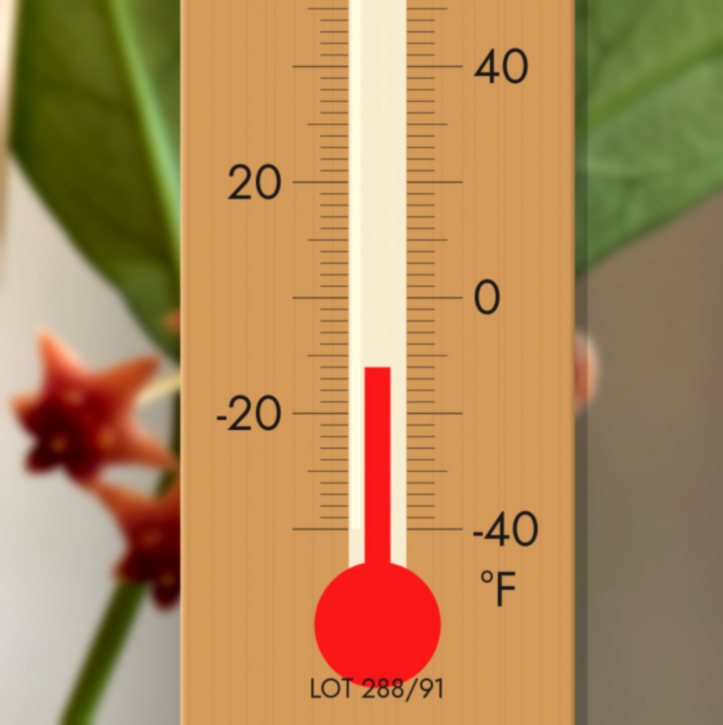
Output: **-12** °F
